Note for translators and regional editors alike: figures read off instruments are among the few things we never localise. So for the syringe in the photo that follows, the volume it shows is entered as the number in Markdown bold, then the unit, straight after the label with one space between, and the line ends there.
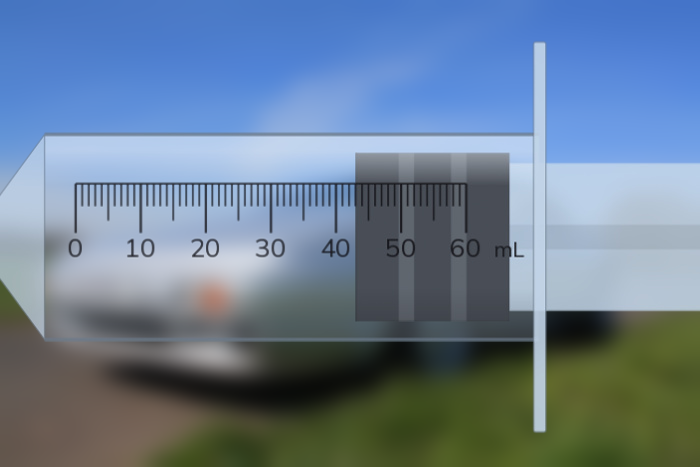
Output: **43** mL
